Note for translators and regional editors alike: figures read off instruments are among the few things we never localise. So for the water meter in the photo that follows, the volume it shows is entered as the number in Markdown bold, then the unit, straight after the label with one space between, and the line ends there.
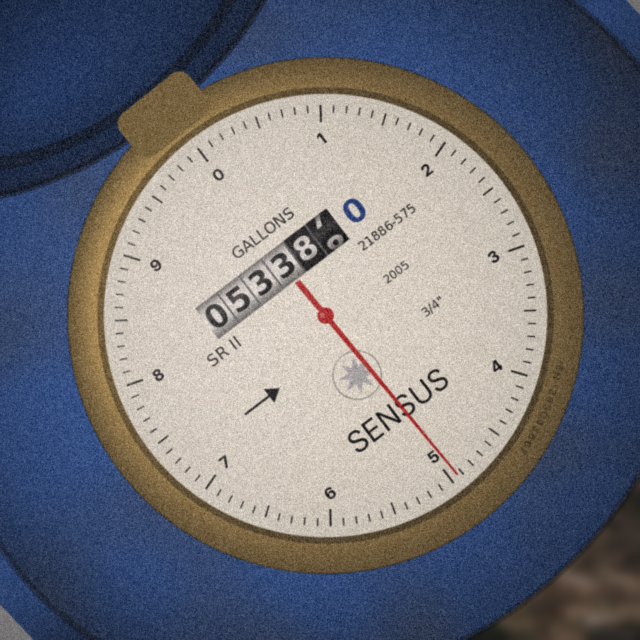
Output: **533874.9** gal
